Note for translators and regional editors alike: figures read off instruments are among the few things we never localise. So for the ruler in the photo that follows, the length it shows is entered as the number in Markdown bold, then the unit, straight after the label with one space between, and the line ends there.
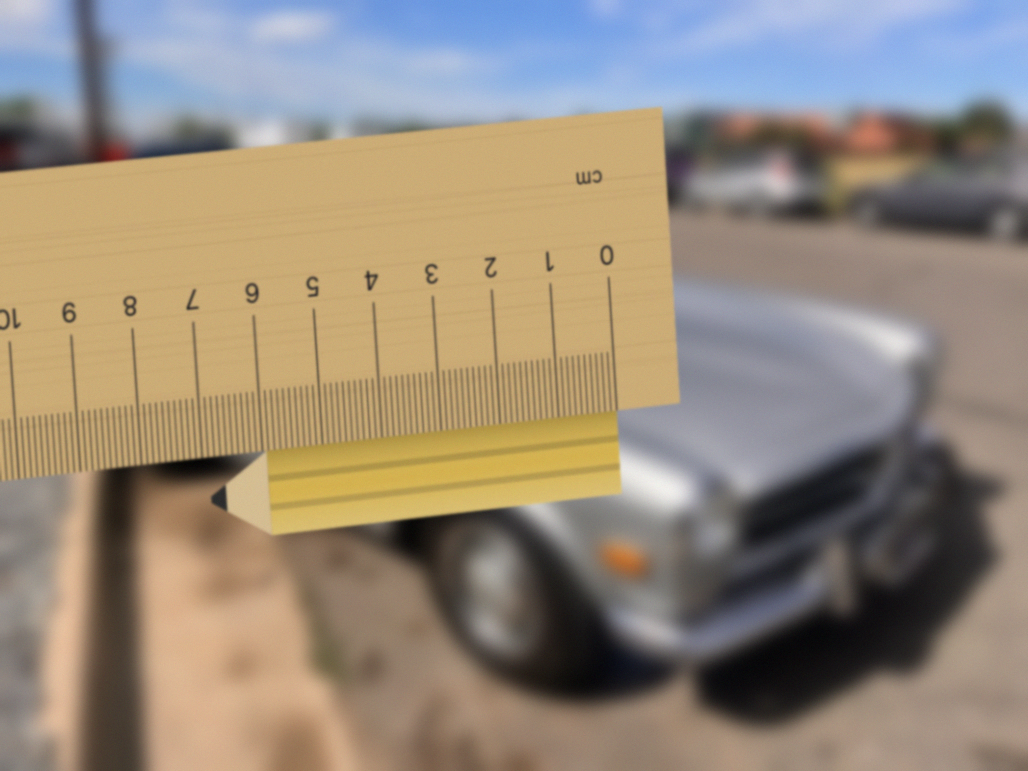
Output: **6.9** cm
